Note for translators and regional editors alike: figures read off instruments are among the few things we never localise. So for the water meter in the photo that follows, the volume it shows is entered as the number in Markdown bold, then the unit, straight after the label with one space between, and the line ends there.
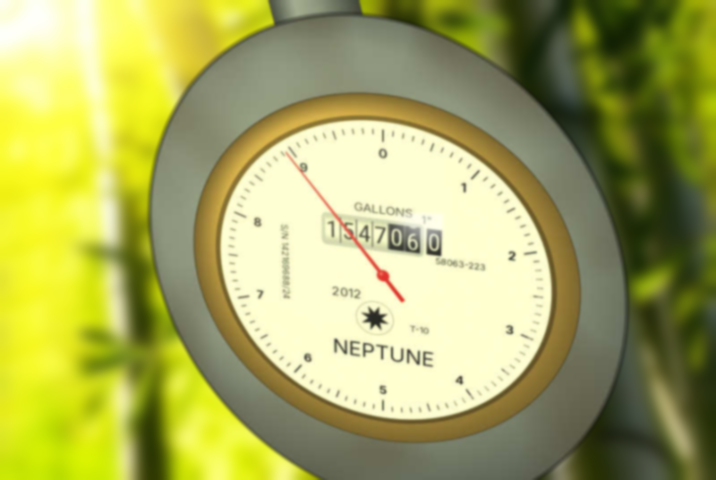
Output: **1547058.9** gal
